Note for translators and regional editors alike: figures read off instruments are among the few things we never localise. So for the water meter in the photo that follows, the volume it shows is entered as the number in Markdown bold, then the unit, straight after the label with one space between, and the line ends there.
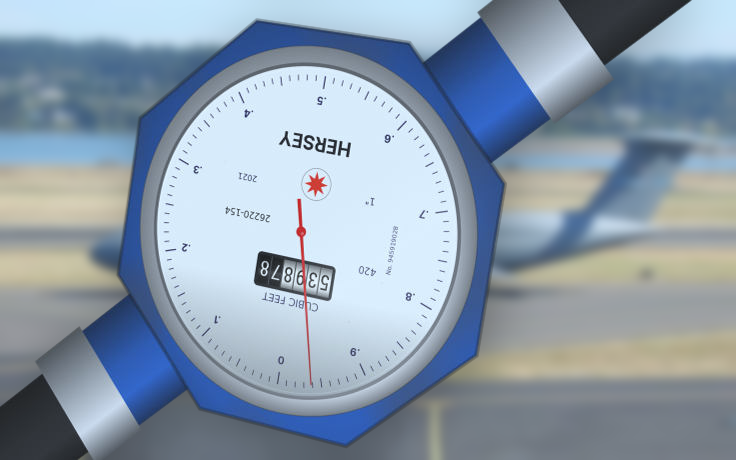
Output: **539877.96** ft³
